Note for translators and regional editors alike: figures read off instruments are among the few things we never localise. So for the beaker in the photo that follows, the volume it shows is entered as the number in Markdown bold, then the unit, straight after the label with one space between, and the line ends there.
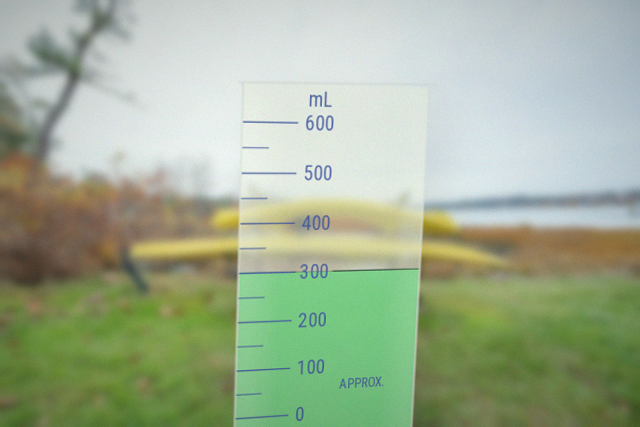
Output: **300** mL
